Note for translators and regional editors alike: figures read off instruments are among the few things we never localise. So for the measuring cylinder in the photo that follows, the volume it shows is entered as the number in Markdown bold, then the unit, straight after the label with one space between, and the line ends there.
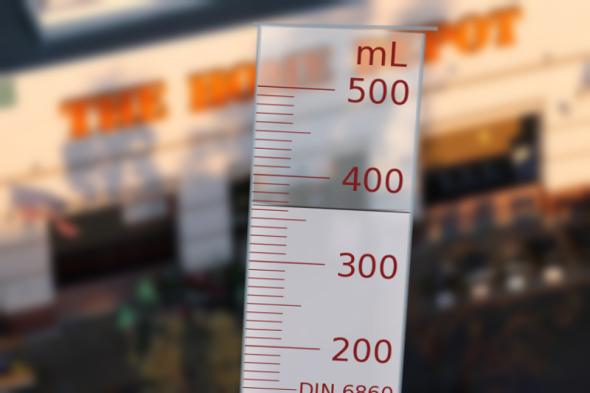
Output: **365** mL
